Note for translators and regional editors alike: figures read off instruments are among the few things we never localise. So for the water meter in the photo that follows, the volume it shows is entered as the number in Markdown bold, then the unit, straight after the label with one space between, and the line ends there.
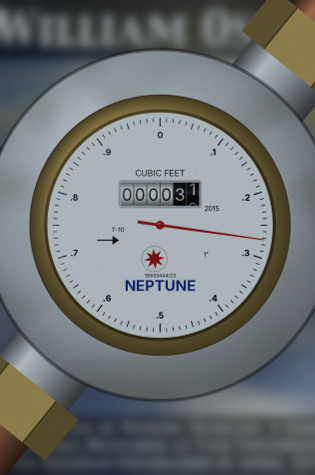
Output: **31.27** ft³
